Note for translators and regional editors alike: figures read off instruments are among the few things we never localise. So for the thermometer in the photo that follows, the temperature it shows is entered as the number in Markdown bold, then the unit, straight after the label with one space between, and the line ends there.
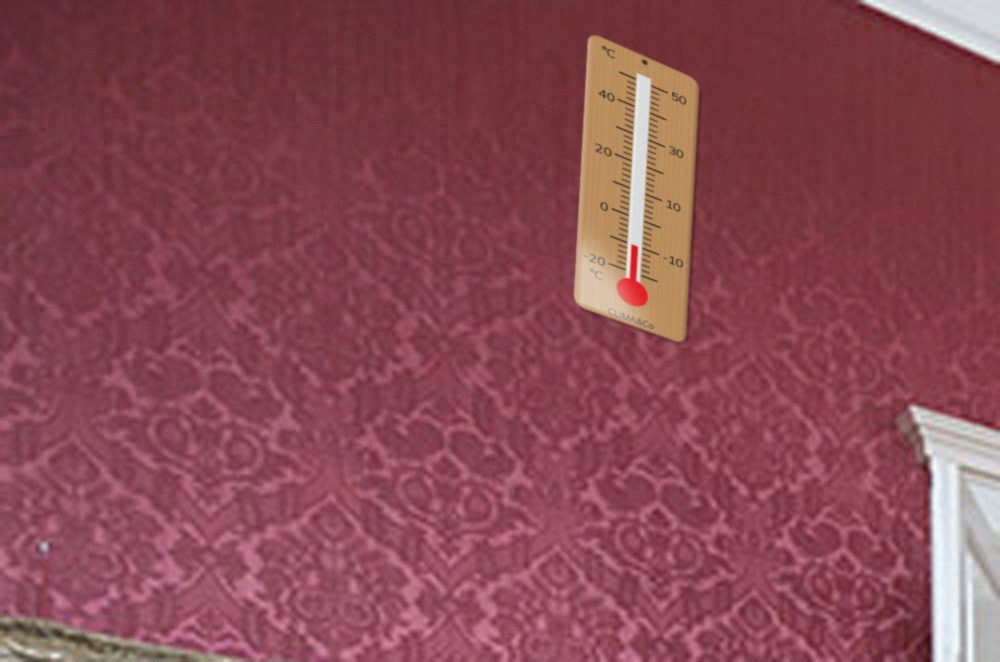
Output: **-10** °C
